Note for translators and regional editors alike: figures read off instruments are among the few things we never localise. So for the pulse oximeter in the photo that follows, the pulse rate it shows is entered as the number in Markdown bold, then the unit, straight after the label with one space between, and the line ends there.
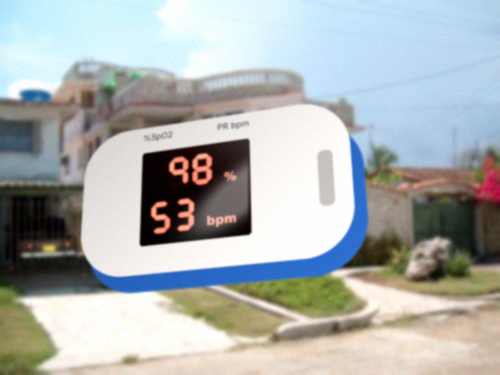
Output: **53** bpm
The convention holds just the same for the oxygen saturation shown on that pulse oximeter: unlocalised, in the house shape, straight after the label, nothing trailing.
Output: **98** %
